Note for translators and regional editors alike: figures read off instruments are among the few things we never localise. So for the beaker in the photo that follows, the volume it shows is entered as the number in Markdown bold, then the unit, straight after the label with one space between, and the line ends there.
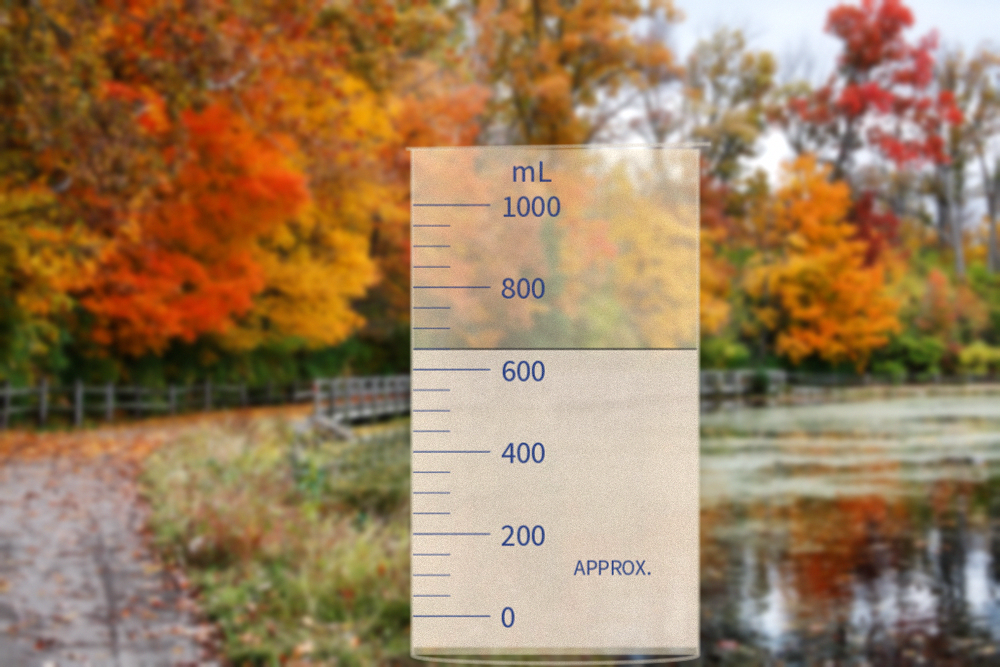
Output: **650** mL
